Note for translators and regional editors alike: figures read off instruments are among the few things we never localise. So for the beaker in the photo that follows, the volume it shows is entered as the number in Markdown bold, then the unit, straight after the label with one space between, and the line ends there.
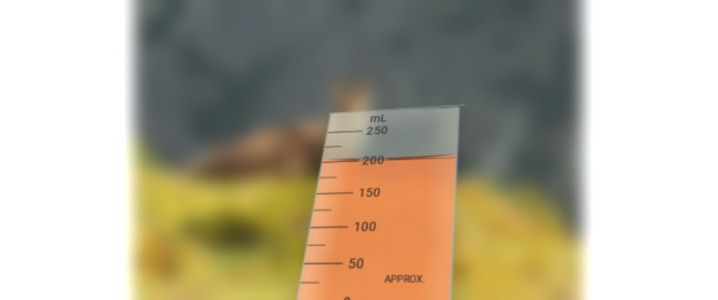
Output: **200** mL
